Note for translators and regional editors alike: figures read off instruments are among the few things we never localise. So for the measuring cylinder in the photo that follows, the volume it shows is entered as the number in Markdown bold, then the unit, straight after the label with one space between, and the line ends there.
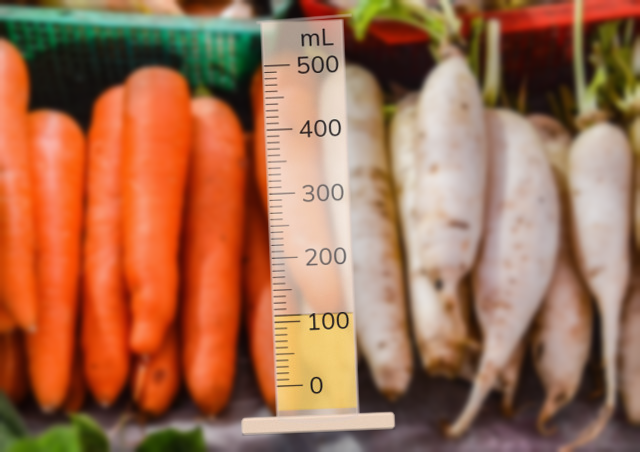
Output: **110** mL
